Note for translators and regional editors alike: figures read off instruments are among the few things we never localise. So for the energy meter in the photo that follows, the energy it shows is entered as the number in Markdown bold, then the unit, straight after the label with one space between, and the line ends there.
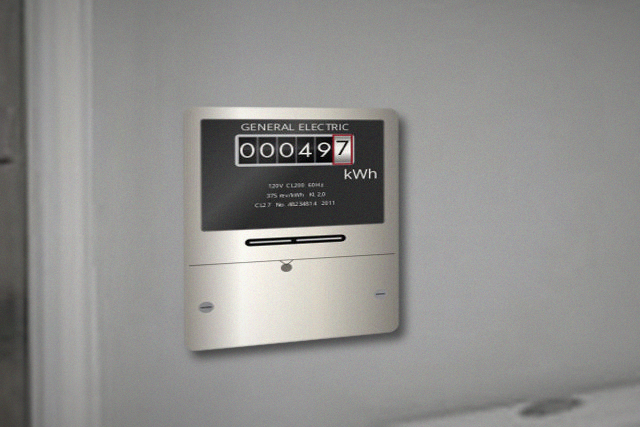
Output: **49.7** kWh
